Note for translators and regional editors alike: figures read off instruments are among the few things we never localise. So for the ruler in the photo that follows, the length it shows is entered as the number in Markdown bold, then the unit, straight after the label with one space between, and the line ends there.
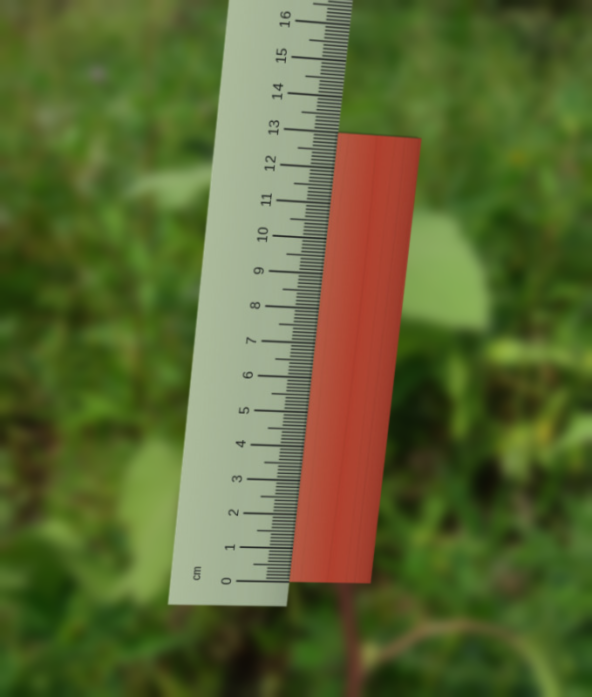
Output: **13** cm
